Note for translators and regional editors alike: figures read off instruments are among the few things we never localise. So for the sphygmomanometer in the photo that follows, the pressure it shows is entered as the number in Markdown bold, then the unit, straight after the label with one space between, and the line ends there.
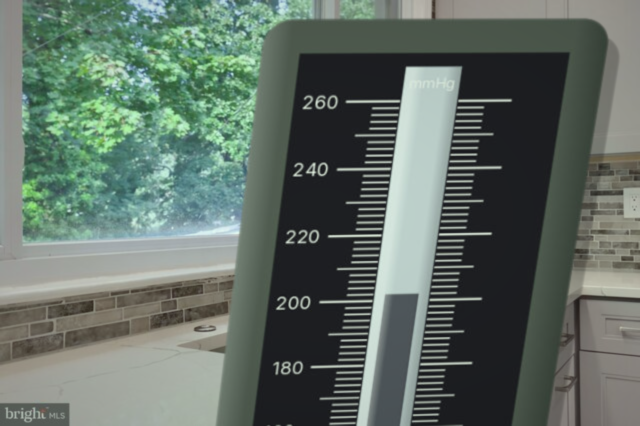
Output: **202** mmHg
